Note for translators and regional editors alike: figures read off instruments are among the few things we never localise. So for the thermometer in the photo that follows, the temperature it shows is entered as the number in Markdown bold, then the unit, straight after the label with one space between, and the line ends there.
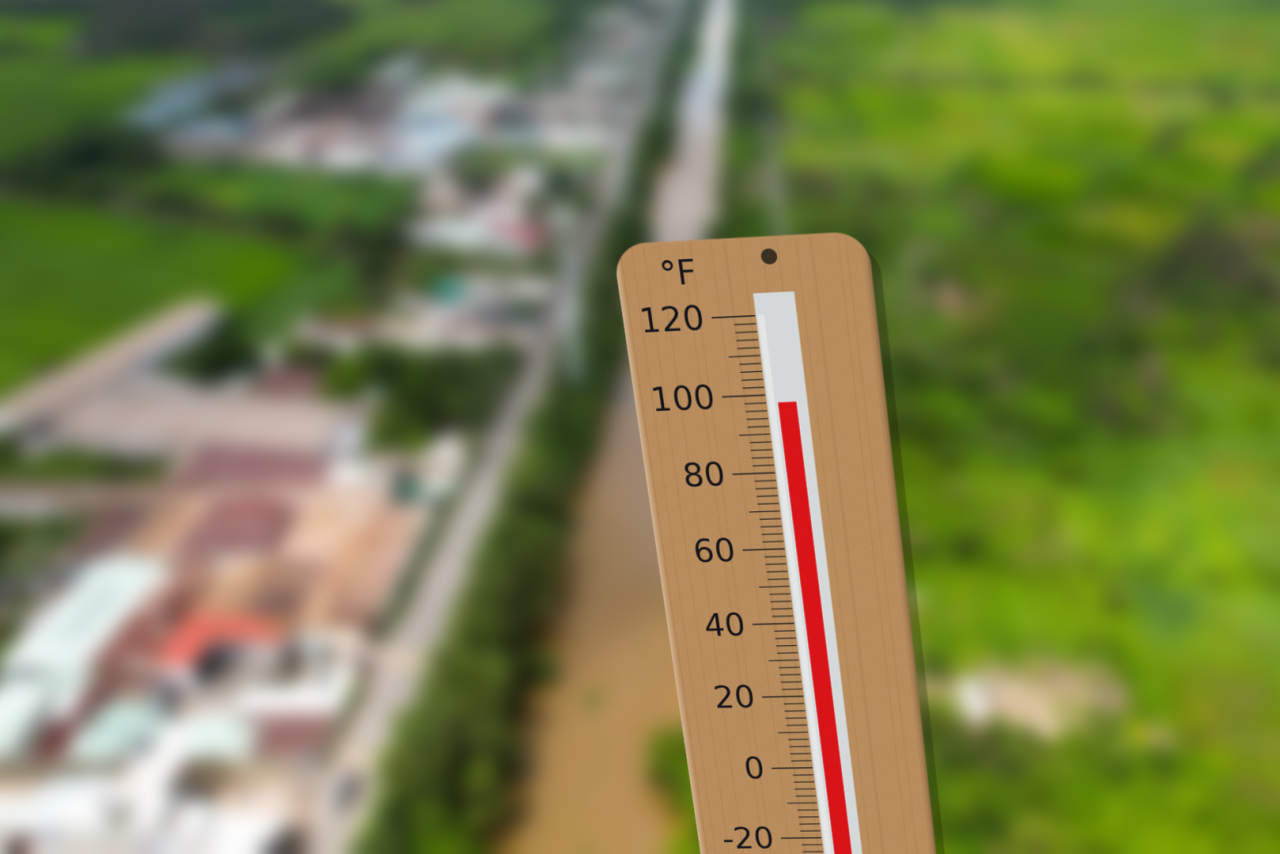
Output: **98** °F
